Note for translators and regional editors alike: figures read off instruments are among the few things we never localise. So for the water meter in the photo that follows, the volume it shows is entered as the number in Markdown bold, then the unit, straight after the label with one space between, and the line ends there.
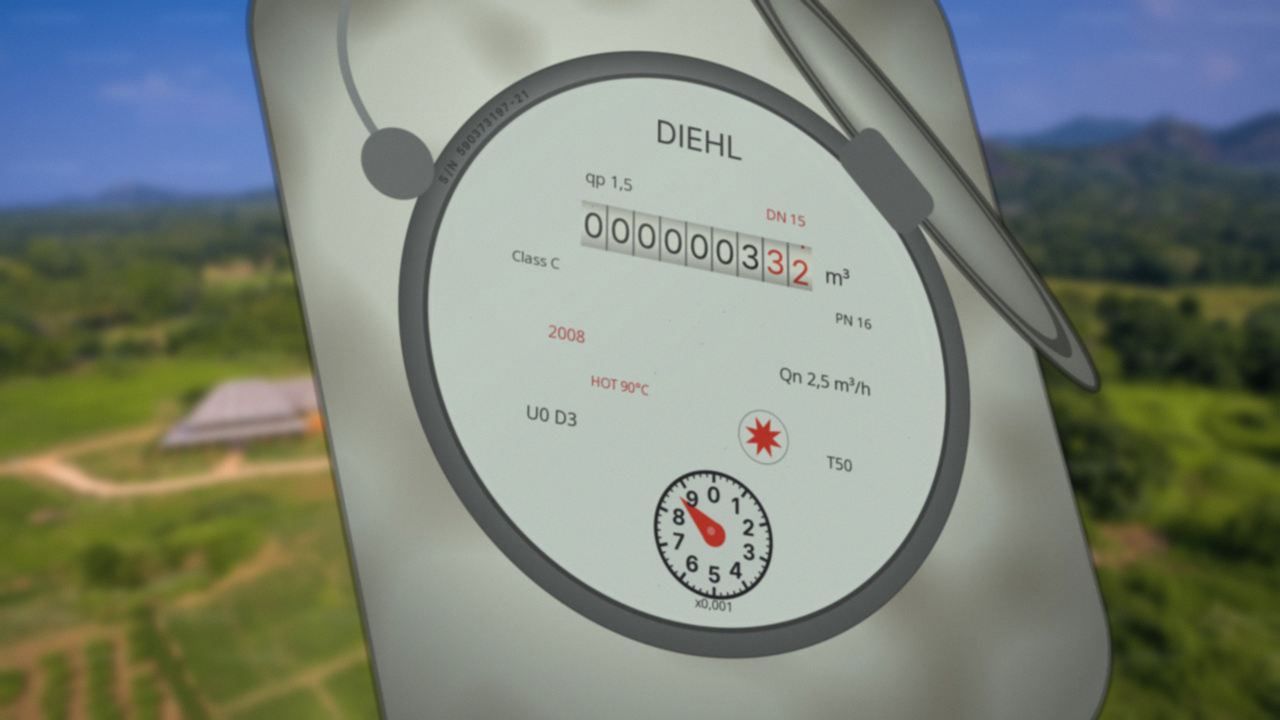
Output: **3.318** m³
